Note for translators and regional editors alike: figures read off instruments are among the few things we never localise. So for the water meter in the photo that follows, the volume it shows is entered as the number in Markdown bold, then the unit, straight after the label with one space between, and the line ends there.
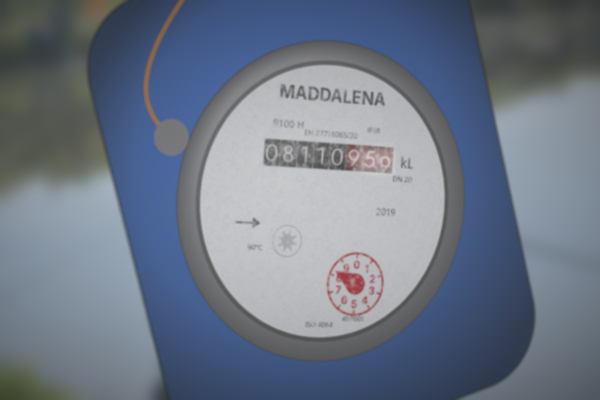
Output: **8110.9588** kL
